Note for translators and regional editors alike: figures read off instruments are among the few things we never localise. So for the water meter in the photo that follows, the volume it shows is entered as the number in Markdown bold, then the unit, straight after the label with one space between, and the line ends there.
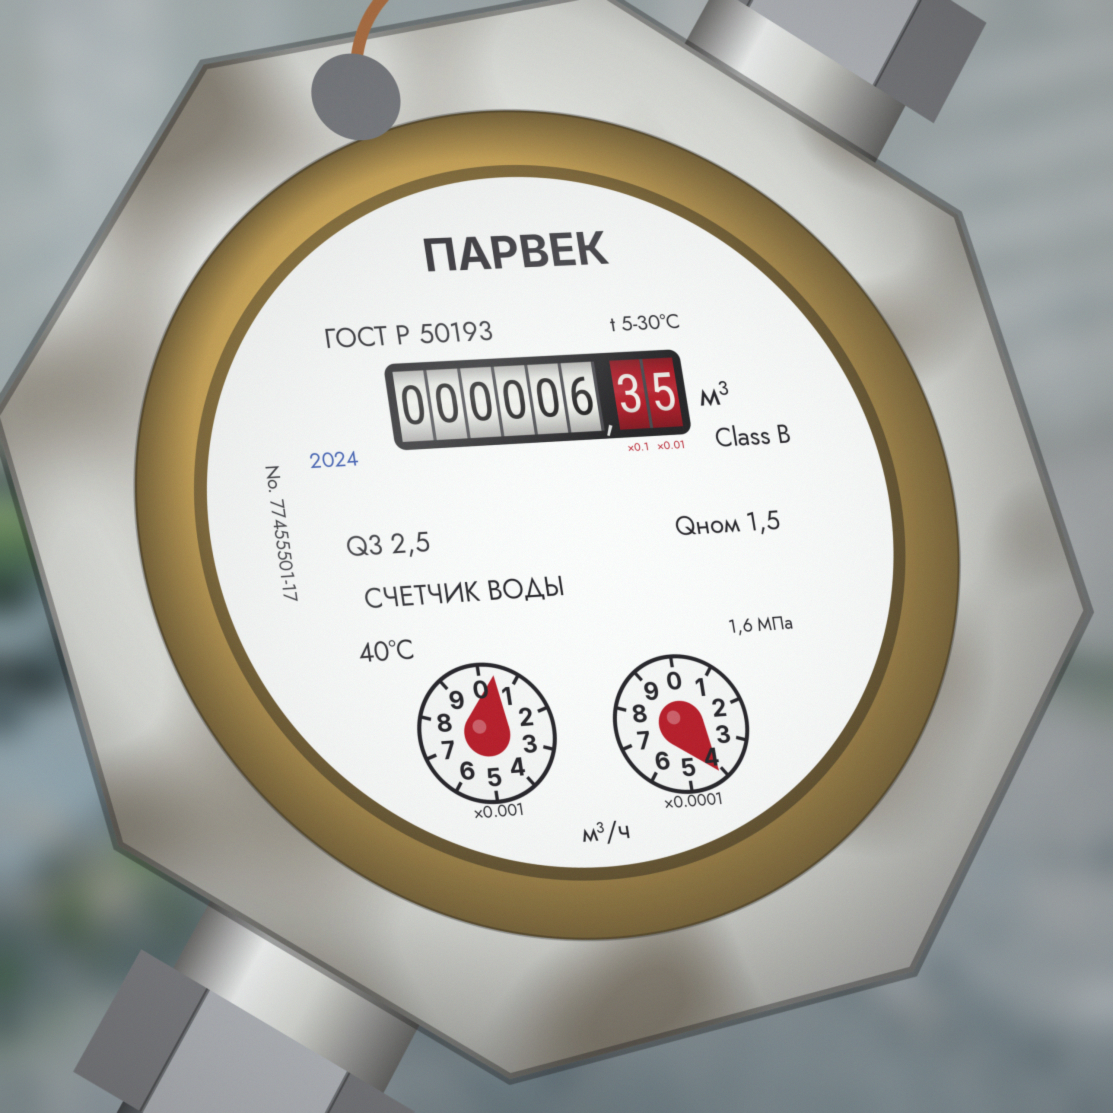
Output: **6.3504** m³
